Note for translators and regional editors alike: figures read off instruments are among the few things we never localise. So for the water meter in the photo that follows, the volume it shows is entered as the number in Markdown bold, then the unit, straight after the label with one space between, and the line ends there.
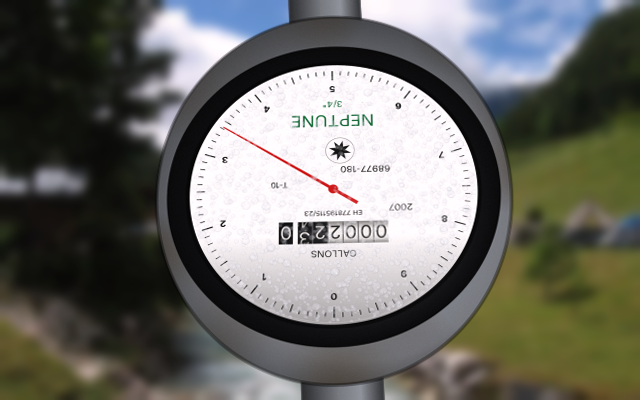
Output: **2233.4** gal
